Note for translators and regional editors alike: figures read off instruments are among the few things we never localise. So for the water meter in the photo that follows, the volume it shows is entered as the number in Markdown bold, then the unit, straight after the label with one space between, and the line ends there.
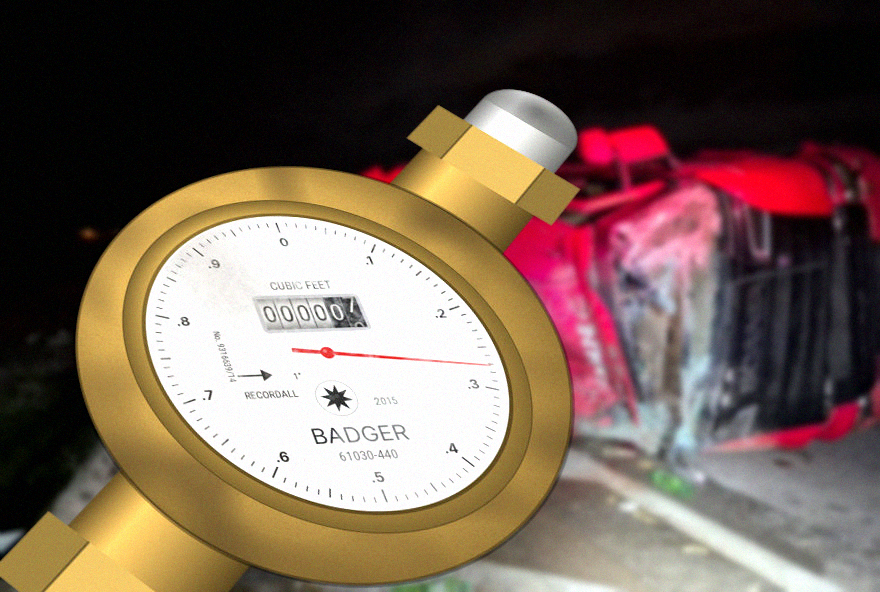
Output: **7.27** ft³
